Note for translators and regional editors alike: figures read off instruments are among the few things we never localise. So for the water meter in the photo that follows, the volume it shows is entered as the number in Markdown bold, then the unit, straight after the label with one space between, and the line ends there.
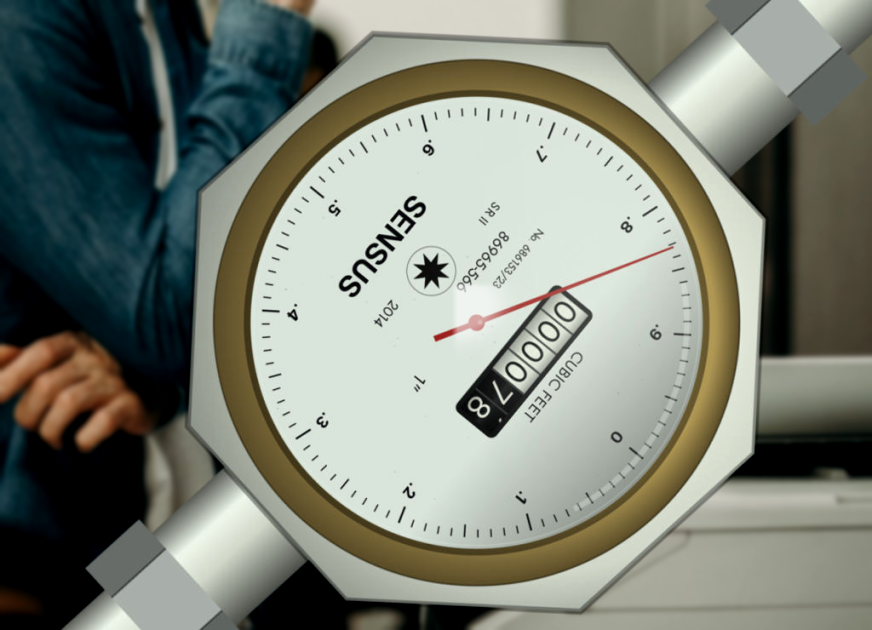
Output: **77.83** ft³
